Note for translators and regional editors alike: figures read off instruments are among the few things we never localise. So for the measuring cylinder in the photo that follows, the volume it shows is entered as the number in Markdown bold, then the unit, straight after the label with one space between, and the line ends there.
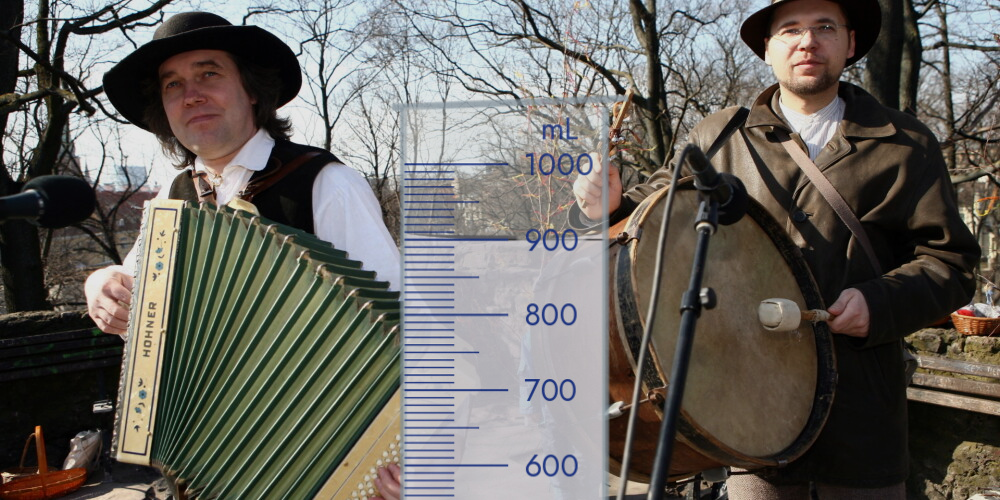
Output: **900** mL
